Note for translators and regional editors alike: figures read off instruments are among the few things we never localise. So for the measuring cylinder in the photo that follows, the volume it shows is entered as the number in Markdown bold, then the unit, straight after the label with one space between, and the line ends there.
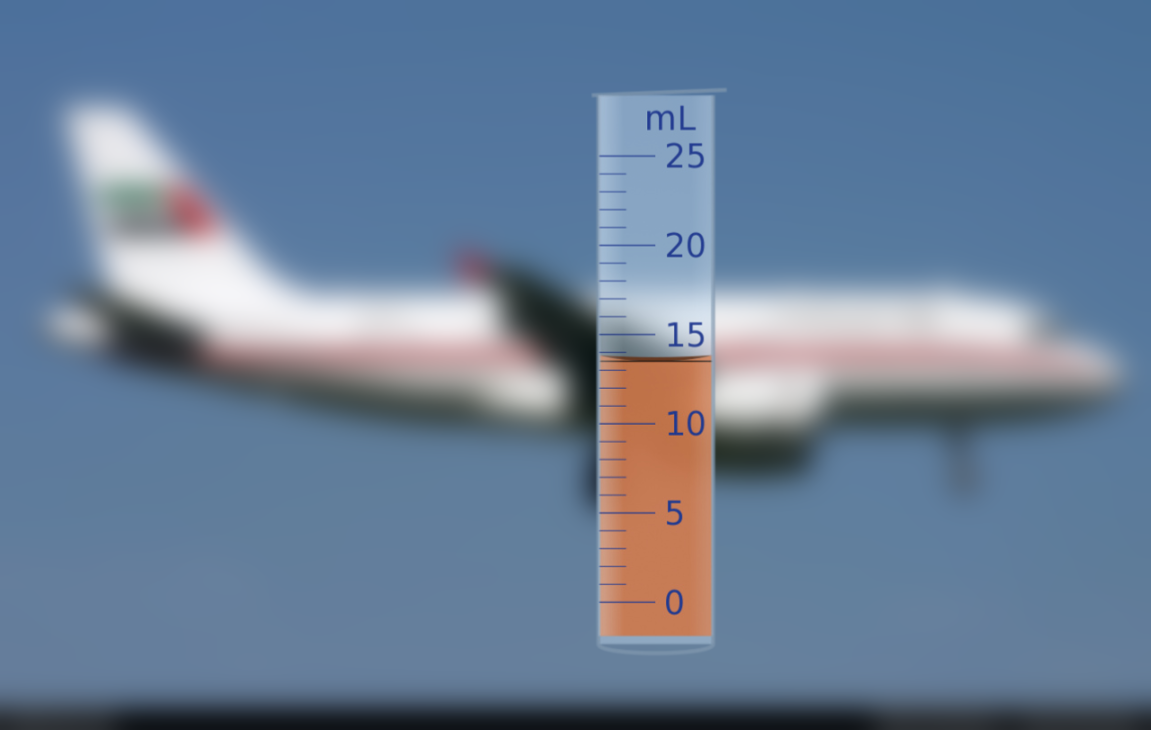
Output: **13.5** mL
